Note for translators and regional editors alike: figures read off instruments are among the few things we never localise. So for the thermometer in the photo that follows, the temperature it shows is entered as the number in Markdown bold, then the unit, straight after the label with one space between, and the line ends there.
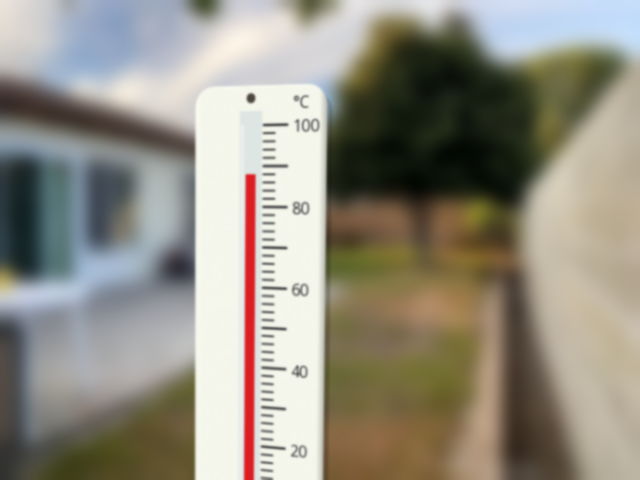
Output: **88** °C
